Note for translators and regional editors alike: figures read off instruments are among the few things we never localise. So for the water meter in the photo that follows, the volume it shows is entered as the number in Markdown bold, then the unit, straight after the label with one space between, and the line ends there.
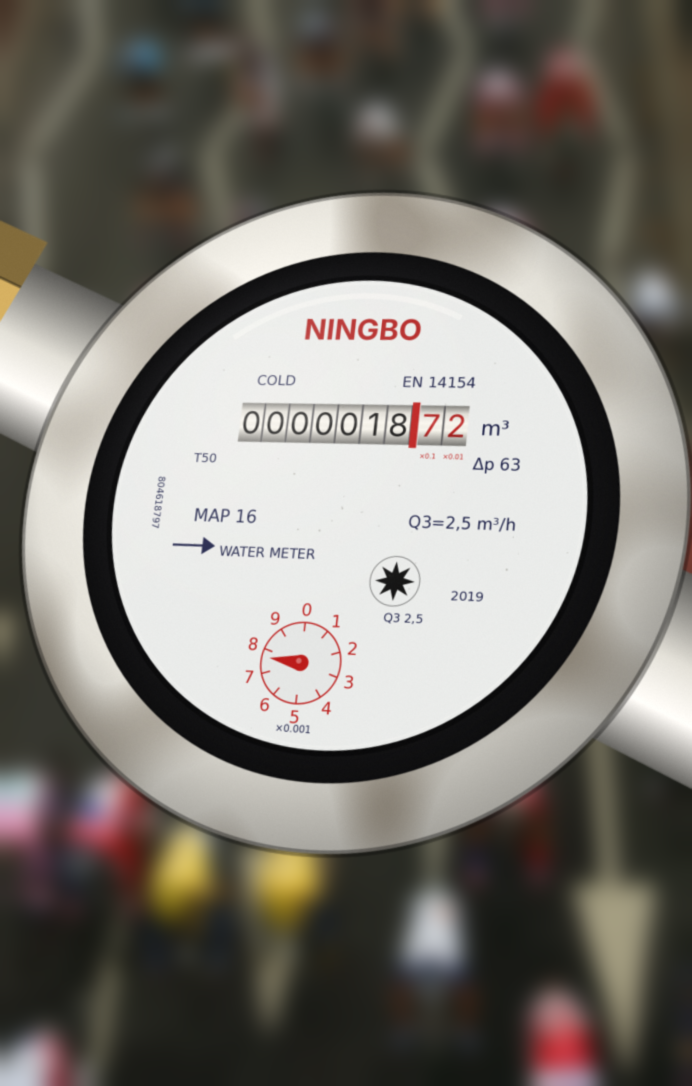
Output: **18.727** m³
